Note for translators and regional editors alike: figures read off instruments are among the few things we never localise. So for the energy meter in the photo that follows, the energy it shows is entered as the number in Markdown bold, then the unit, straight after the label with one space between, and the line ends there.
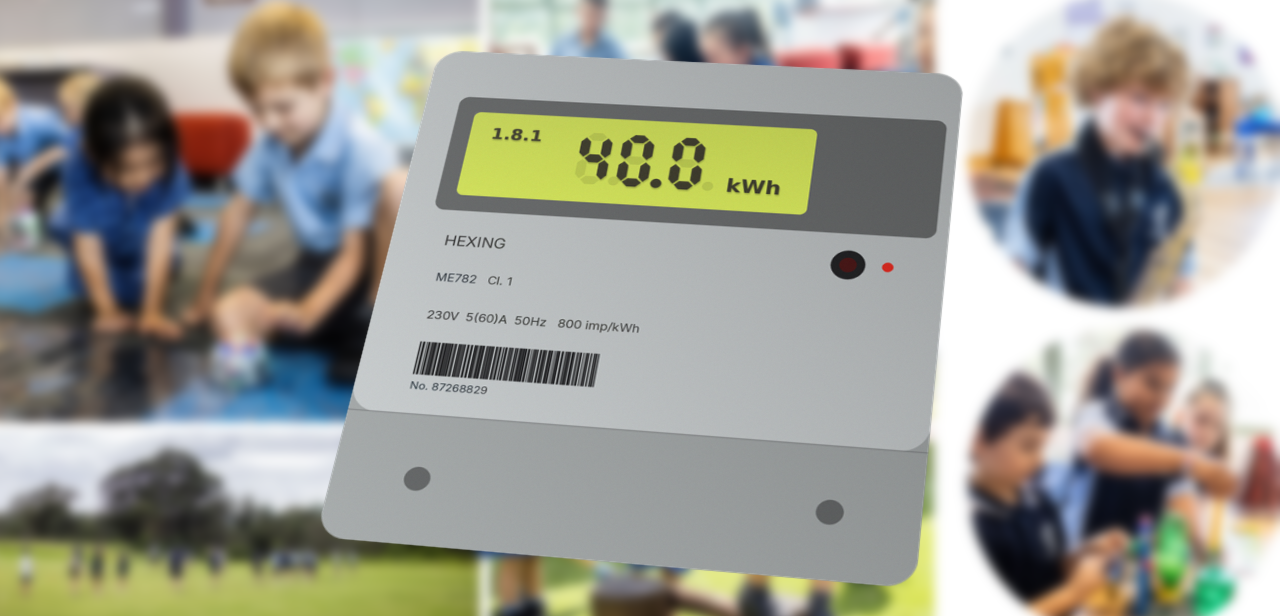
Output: **40.0** kWh
